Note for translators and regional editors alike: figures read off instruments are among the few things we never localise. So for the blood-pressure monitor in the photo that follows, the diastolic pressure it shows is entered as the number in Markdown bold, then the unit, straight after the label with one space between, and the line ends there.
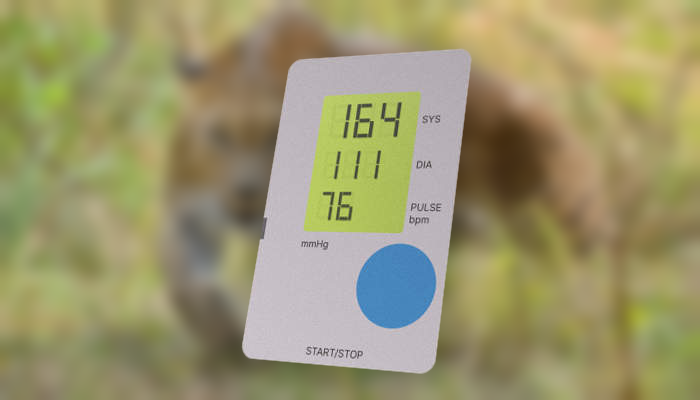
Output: **111** mmHg
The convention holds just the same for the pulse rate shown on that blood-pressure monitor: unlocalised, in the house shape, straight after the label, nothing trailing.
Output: **76** bpm
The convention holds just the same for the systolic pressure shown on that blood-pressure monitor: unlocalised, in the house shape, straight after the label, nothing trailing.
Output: **164** mmHg
